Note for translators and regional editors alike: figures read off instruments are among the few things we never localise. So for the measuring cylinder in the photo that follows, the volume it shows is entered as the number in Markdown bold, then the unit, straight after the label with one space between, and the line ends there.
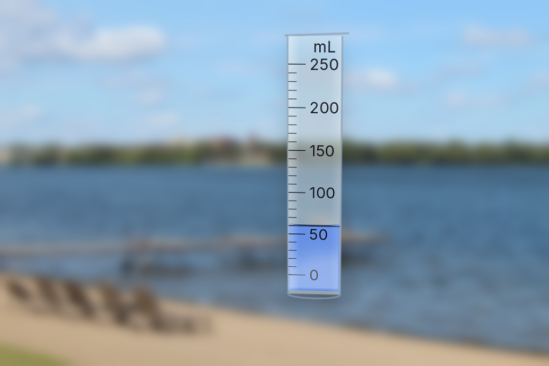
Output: **60** mL
